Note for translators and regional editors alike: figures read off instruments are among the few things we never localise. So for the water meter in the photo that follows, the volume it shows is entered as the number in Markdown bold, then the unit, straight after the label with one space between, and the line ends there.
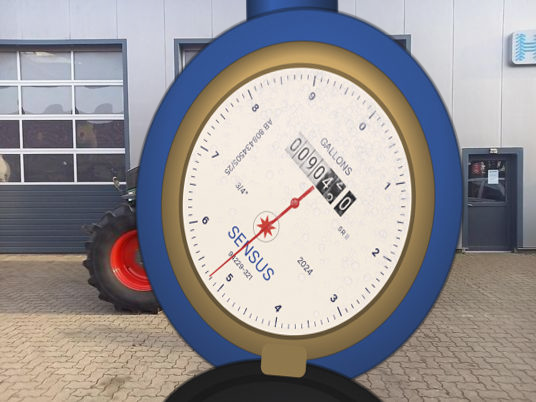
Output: **90425.2** gal
